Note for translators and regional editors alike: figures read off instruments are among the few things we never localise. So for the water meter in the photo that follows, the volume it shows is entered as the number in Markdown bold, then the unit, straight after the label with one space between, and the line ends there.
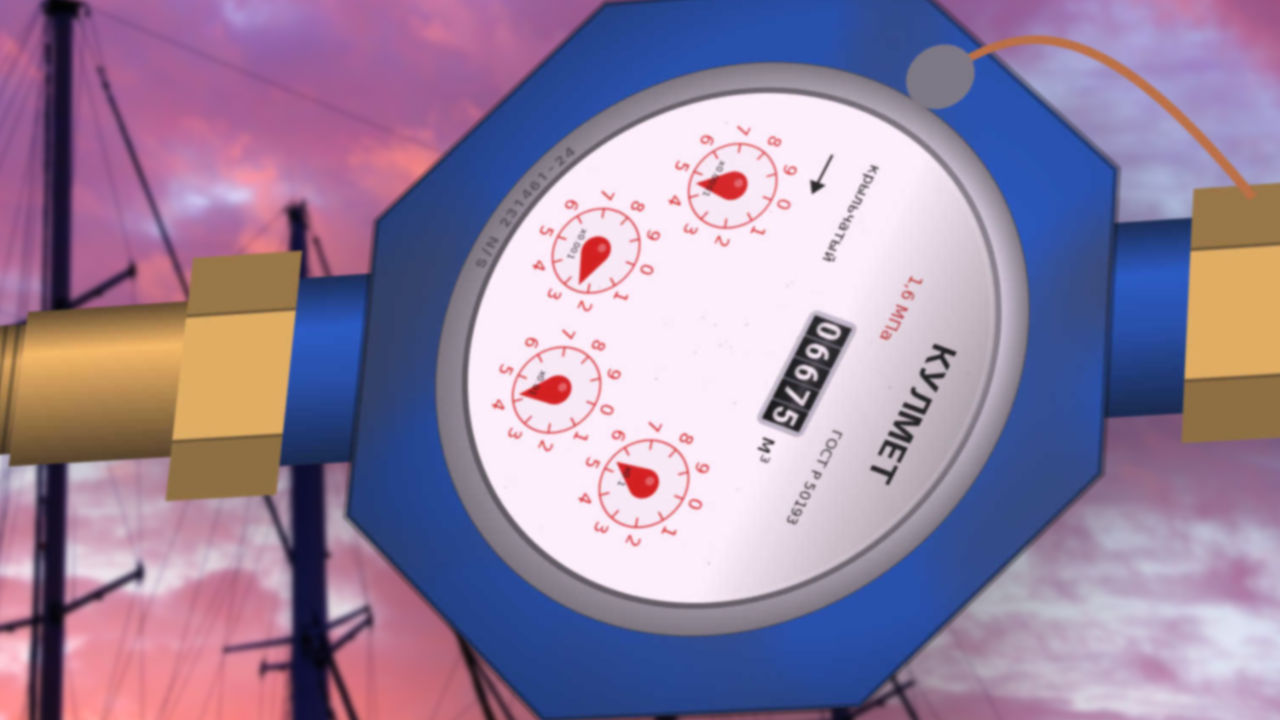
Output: **6675.5424** m³
